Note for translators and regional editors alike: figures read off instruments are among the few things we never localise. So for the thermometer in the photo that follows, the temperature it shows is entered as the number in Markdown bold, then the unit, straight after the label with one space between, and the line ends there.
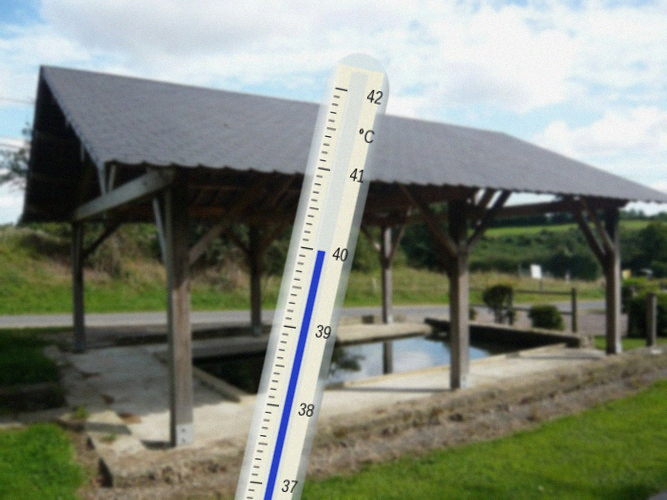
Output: **40** °C
